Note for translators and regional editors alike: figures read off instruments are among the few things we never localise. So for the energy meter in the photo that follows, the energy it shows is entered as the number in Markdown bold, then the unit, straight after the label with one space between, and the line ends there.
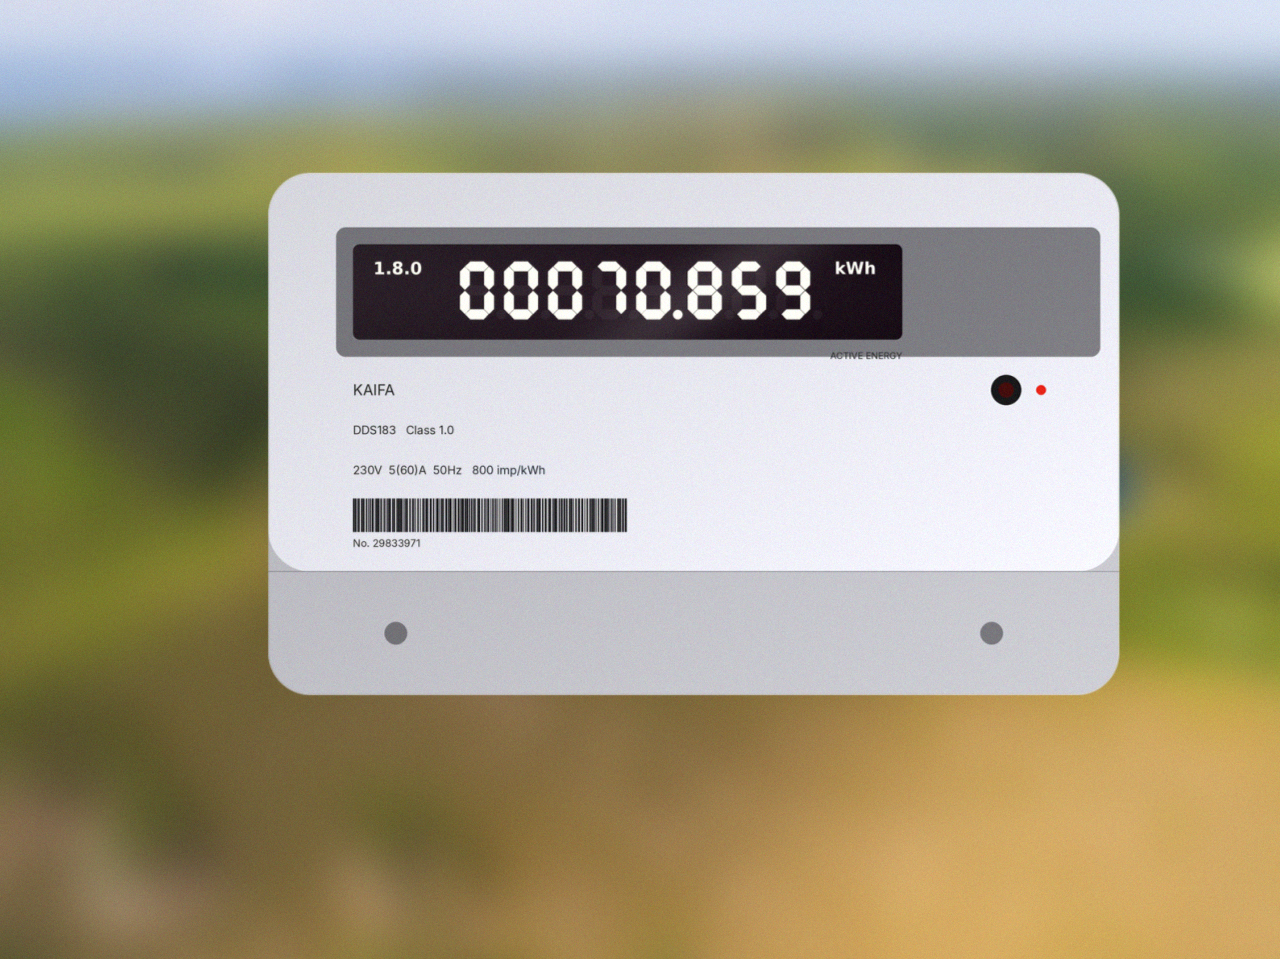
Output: **70.859** kWh
